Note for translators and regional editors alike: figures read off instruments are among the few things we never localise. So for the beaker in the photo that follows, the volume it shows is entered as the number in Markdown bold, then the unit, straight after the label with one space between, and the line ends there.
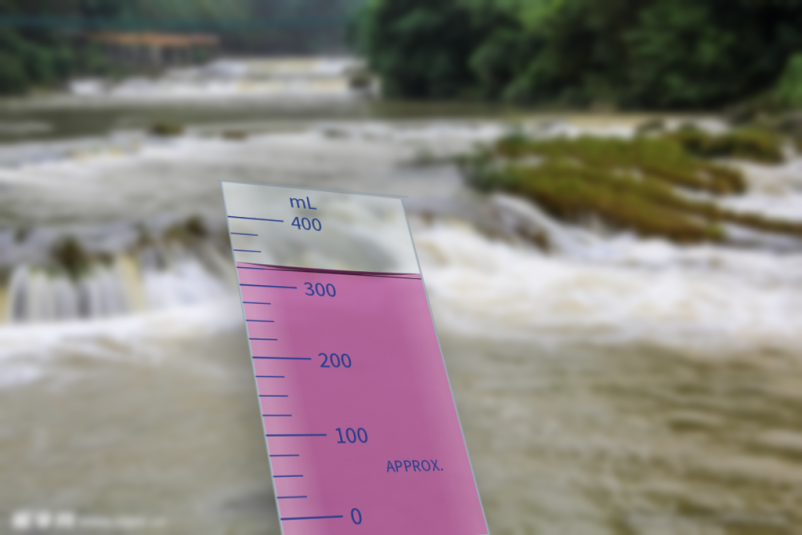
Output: **325** mL
